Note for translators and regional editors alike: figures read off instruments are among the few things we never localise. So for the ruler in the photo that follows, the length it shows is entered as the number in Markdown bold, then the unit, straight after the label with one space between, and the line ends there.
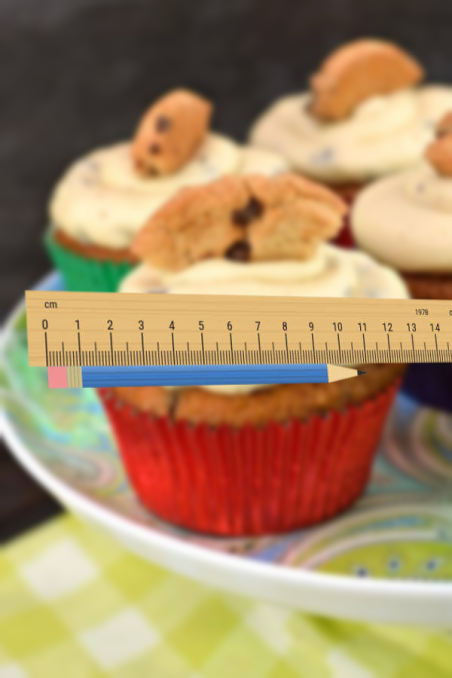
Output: **11** cm
